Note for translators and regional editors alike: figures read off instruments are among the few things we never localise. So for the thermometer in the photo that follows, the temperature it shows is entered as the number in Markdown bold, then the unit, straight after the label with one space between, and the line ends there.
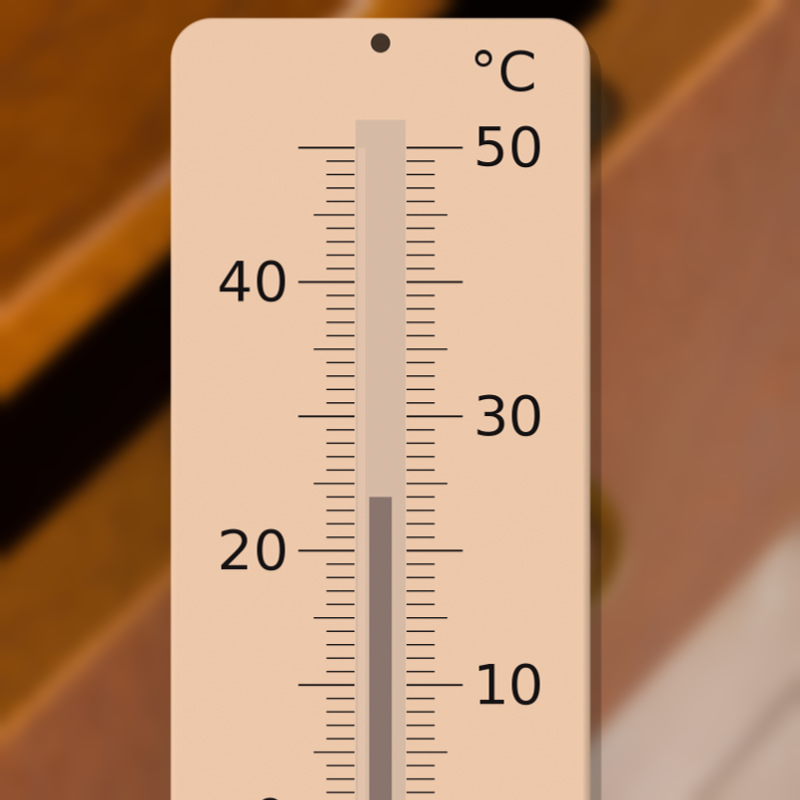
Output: **24** °C
